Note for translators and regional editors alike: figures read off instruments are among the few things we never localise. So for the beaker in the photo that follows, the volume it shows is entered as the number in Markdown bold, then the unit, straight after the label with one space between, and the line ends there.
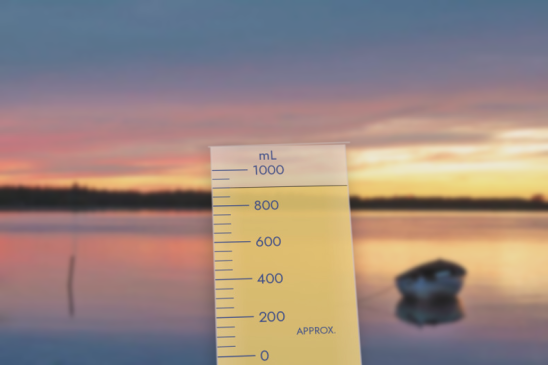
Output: **900** mL
